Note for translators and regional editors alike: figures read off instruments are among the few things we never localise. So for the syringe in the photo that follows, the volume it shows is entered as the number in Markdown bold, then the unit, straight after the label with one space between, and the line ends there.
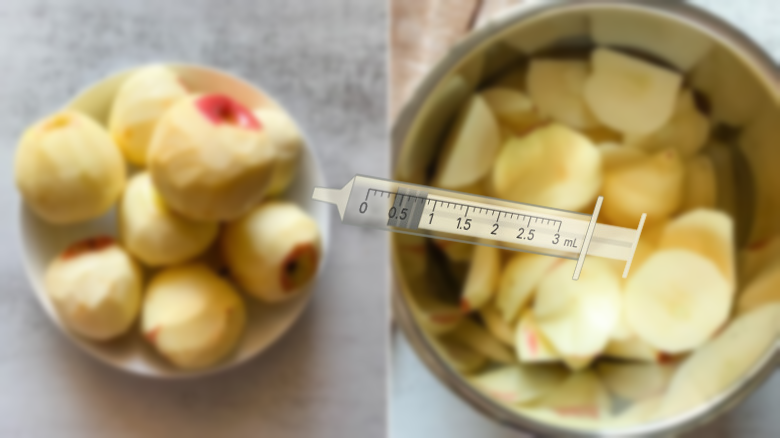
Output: **0.4** mL
